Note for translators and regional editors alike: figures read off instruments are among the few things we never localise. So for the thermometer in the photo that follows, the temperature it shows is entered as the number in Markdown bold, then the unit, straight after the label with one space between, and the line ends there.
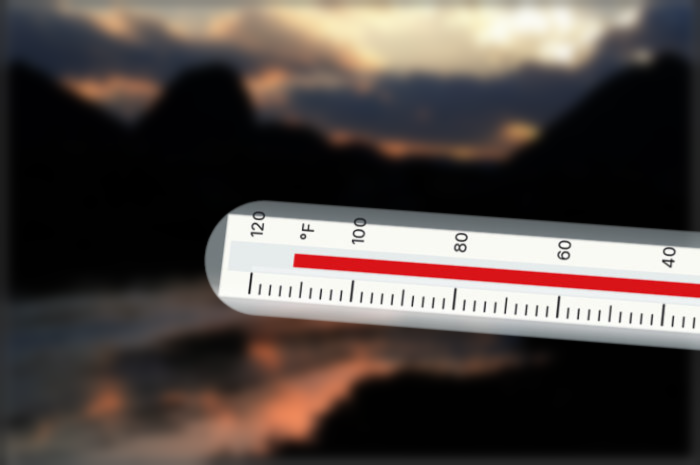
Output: **112** °F
